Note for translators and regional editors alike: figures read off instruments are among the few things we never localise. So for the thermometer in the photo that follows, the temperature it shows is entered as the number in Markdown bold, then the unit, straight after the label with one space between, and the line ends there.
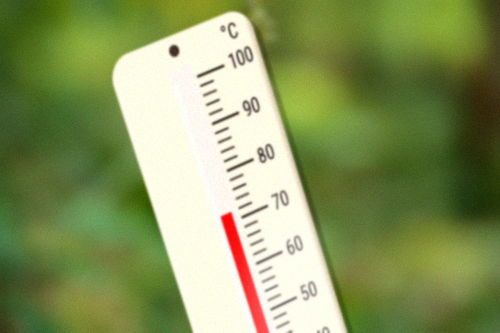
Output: **72** °C
